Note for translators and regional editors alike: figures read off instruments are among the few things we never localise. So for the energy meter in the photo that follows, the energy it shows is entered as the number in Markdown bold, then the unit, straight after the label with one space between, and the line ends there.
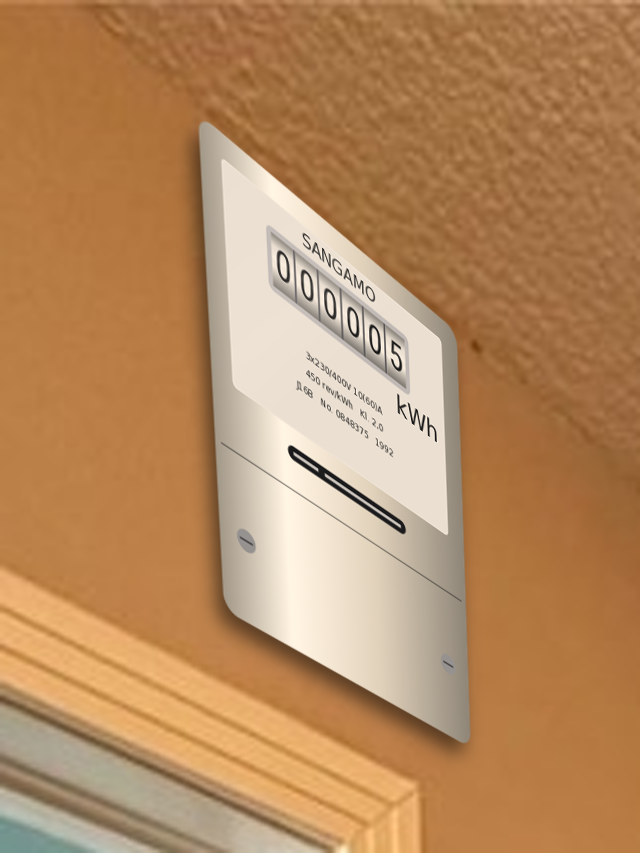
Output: **5** kWh
